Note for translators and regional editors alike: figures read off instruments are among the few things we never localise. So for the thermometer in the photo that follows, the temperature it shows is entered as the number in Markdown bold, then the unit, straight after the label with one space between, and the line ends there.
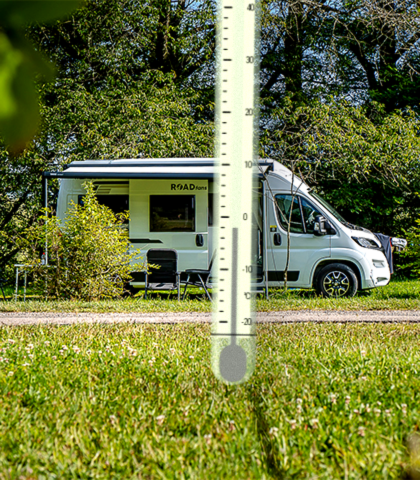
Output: **-2** °C
